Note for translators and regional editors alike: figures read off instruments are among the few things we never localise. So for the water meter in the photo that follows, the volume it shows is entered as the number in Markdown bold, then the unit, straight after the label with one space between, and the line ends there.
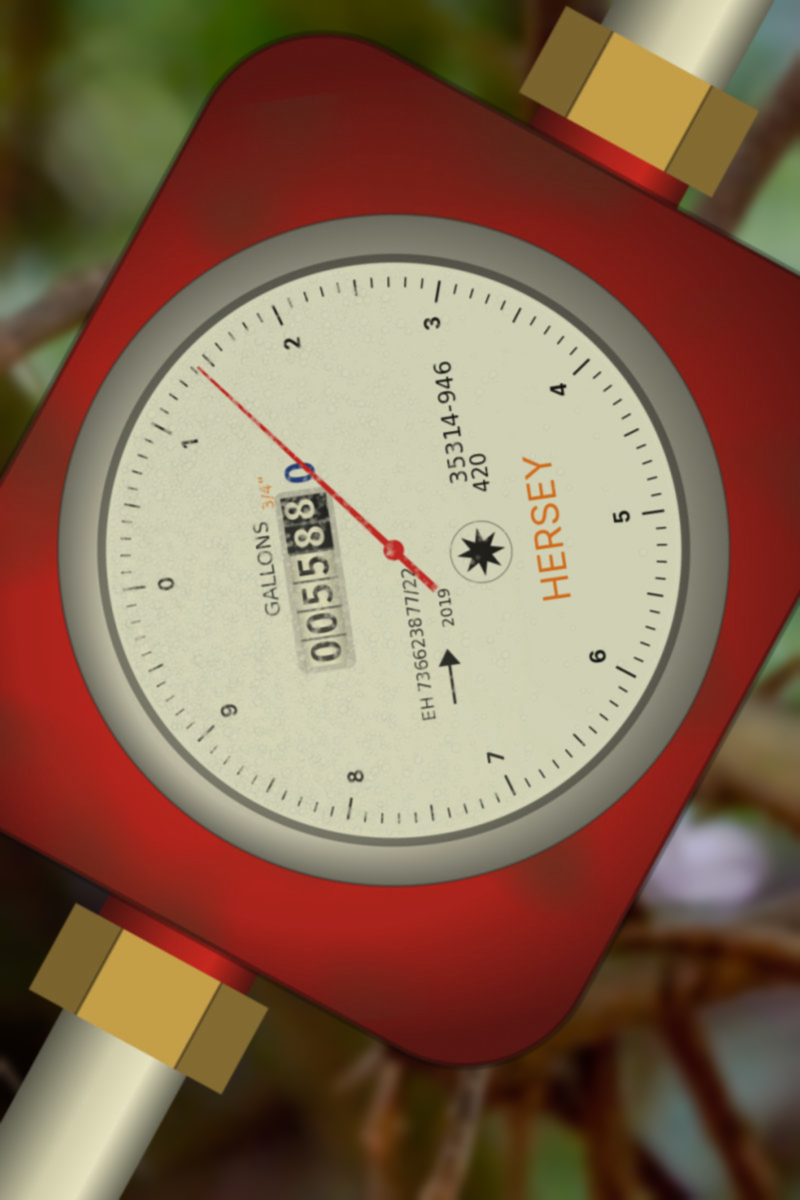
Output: **55881.4** gal
